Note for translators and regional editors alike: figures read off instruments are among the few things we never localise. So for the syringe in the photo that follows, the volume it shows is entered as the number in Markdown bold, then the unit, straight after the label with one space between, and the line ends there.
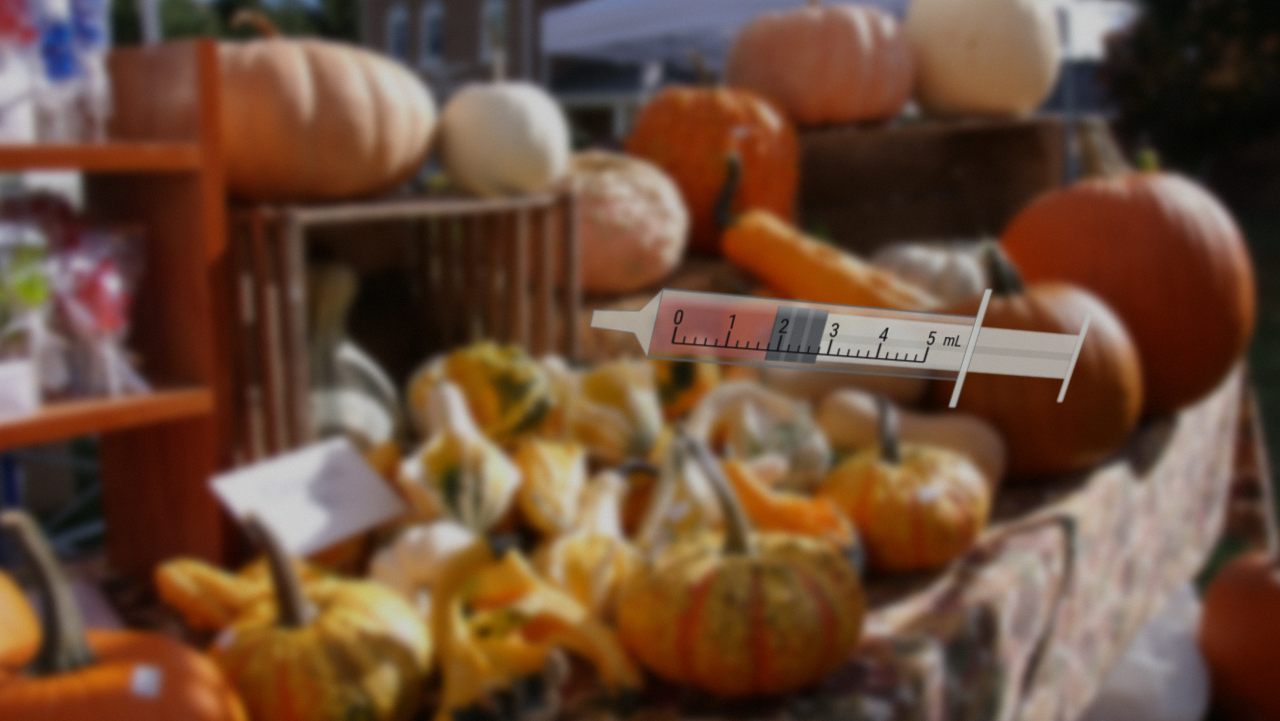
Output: **1.8** mL
